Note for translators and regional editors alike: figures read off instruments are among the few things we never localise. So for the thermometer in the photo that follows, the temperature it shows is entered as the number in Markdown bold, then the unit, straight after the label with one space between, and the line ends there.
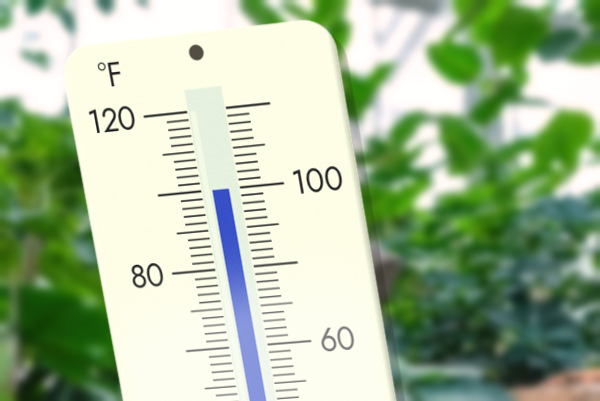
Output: **100** °F
